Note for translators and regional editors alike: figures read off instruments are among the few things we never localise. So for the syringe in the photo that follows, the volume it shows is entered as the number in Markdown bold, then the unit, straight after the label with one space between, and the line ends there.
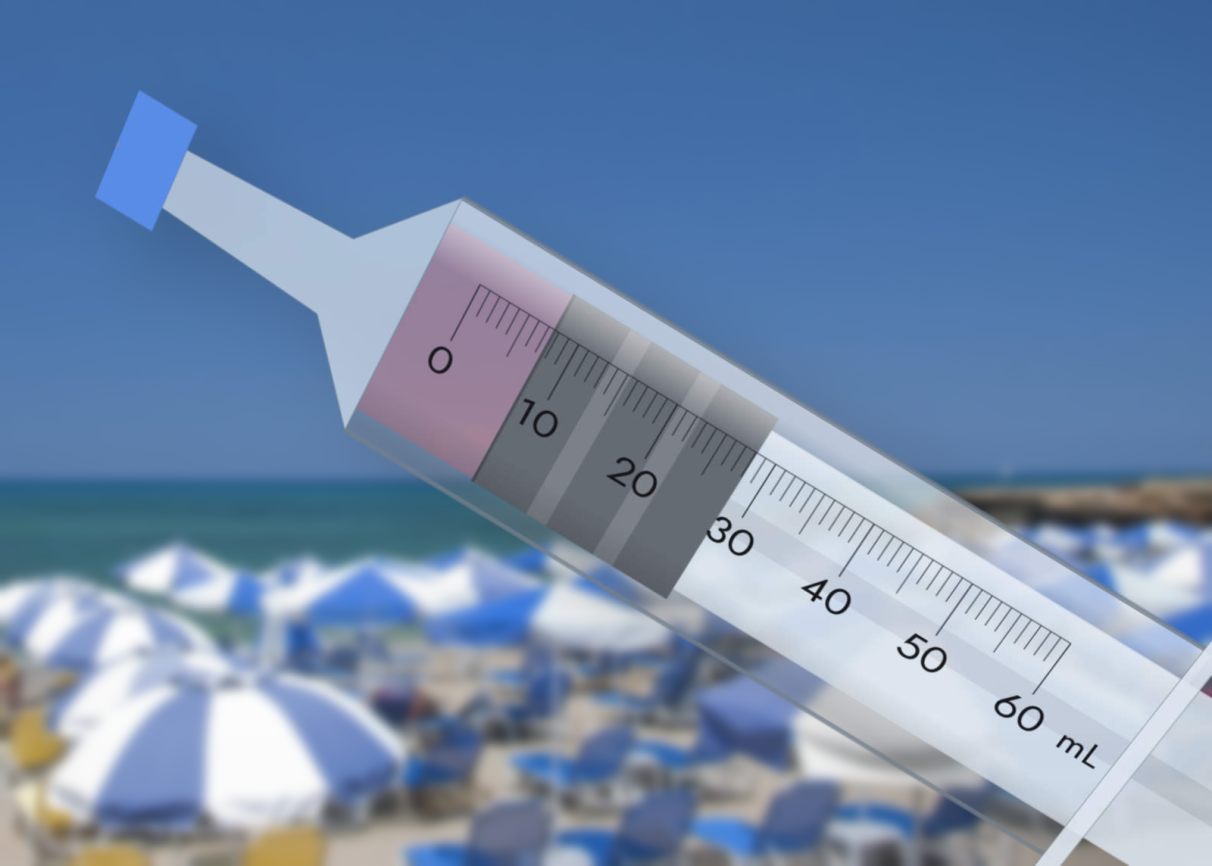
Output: **7.5** mL
